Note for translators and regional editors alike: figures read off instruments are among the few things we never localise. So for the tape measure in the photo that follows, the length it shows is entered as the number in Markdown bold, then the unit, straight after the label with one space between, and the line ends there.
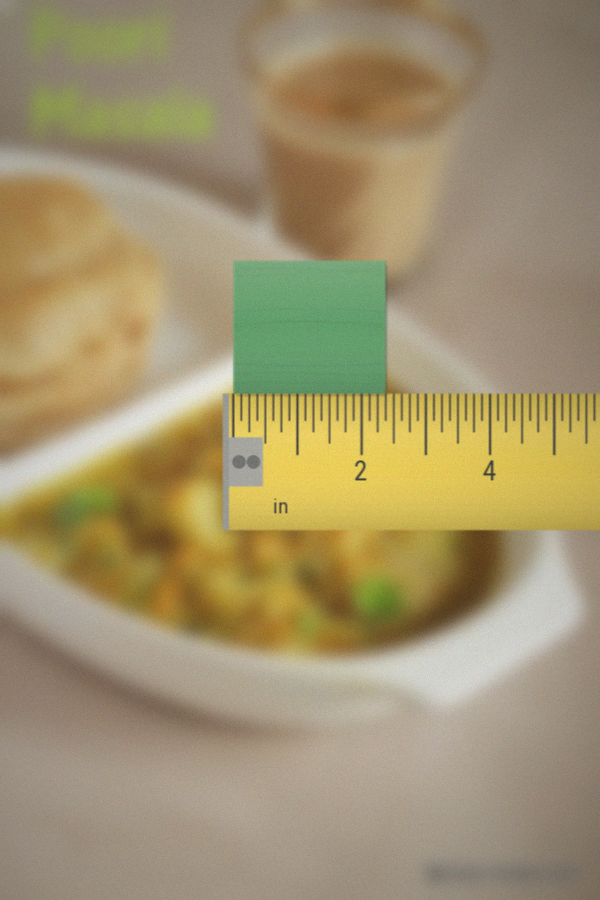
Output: **2.375** in
